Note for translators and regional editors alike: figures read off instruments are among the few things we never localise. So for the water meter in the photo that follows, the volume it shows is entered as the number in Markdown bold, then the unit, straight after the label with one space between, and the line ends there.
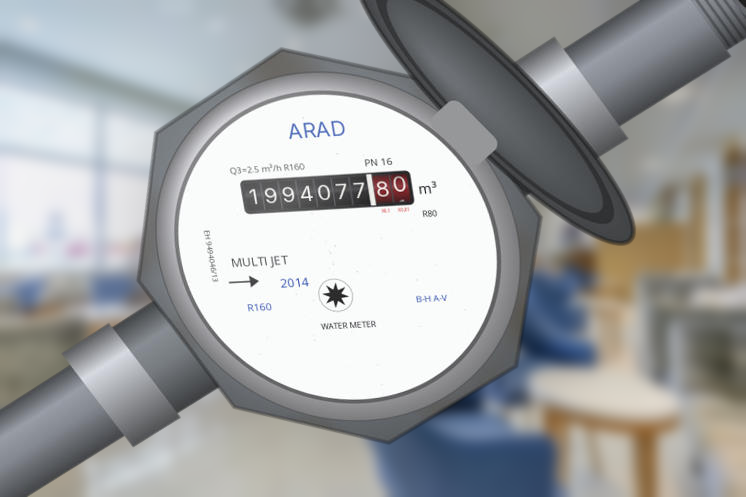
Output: **1994077.80** m³
